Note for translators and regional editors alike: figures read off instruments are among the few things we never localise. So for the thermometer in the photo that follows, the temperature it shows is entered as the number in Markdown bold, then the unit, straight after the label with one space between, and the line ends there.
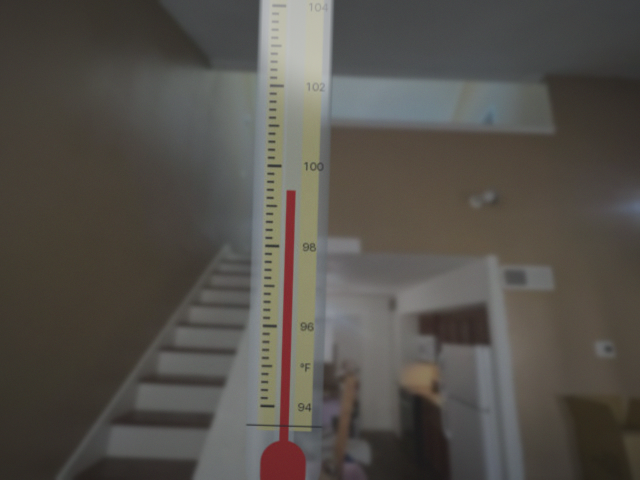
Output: **99.4** °F
